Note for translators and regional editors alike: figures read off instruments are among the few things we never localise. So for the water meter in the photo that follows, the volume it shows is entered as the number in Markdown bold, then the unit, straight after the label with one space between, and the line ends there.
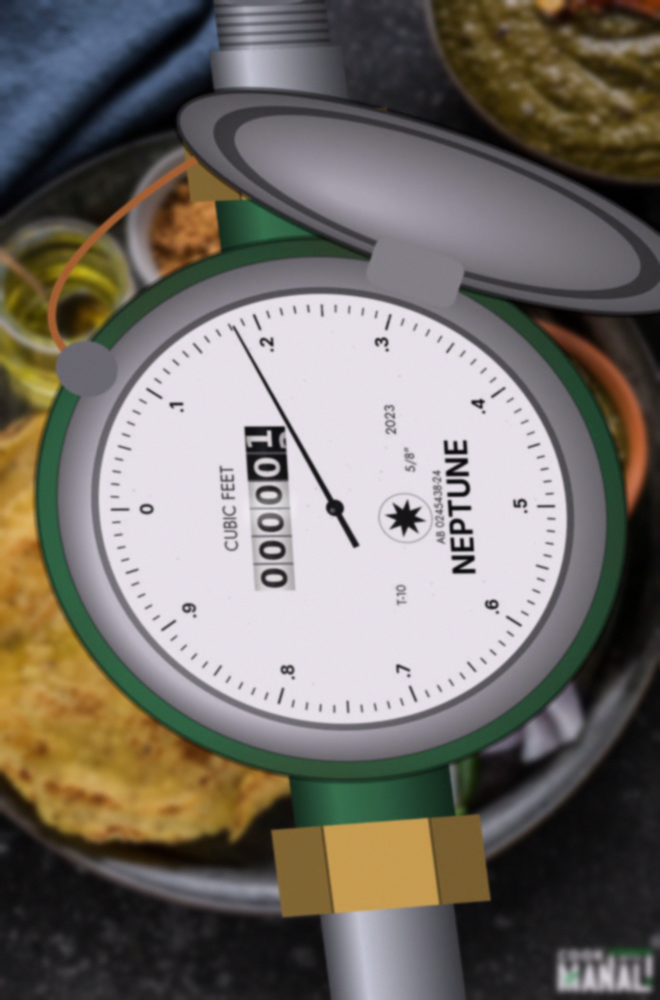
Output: **1.18** ft³
